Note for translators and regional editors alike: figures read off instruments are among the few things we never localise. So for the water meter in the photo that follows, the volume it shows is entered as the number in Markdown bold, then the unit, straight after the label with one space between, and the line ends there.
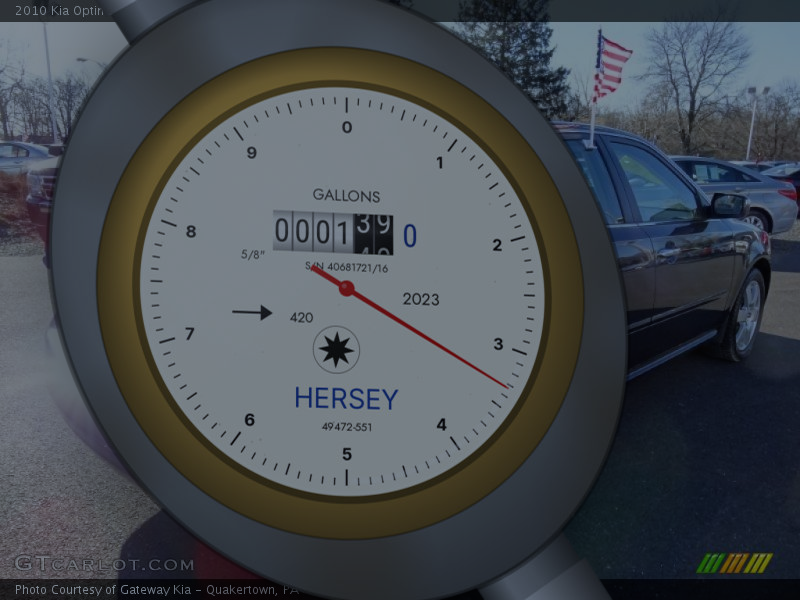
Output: **1393.3** gal
